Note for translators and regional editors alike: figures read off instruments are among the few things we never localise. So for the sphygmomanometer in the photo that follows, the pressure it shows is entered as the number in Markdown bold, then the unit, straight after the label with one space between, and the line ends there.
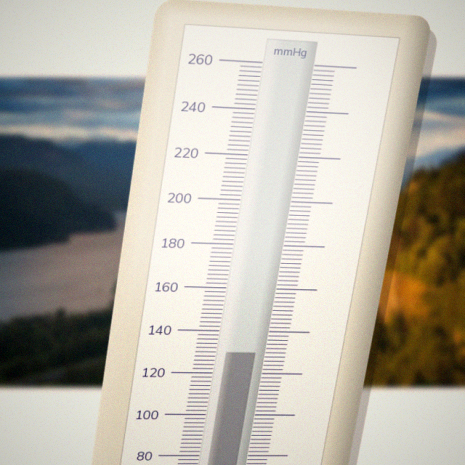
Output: **130** mmHg
